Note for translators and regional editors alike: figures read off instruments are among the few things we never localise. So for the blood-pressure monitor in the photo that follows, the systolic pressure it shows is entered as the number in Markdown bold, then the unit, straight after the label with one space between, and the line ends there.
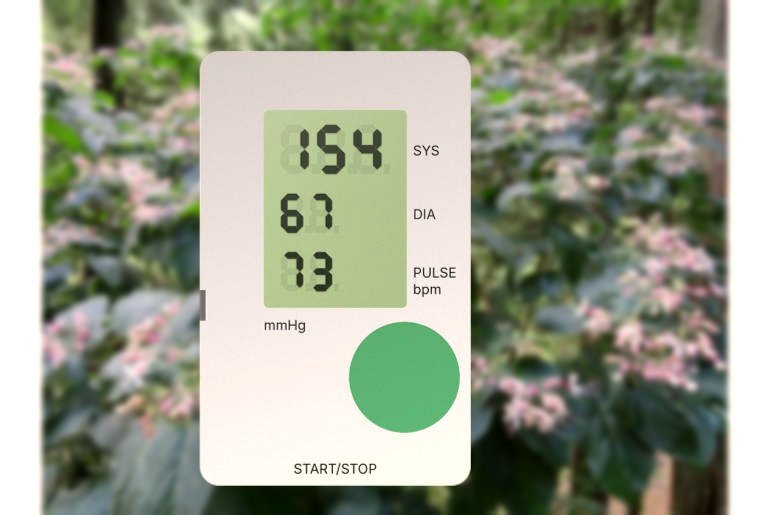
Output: **154** mmHg
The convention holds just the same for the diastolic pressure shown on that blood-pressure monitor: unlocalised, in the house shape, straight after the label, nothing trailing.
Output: **67** mmHg
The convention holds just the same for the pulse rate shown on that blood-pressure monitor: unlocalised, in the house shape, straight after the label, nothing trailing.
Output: **73** bpm
